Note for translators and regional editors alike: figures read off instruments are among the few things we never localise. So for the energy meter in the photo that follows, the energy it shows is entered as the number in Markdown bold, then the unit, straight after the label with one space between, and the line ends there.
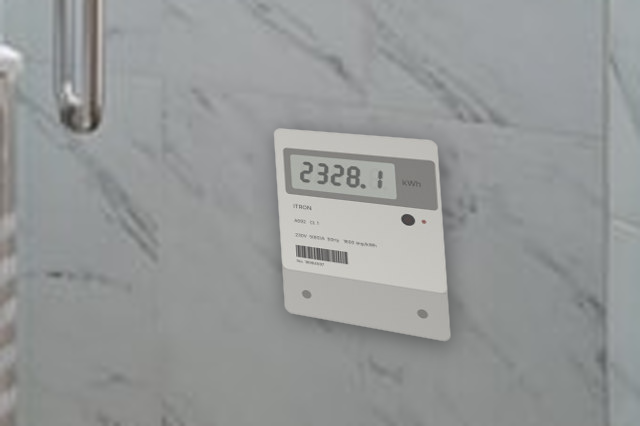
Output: **2328.1** kWh
